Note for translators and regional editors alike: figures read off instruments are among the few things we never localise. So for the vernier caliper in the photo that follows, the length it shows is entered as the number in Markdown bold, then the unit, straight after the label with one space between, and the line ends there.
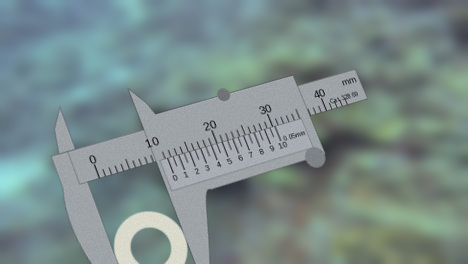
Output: **11.4** mm
